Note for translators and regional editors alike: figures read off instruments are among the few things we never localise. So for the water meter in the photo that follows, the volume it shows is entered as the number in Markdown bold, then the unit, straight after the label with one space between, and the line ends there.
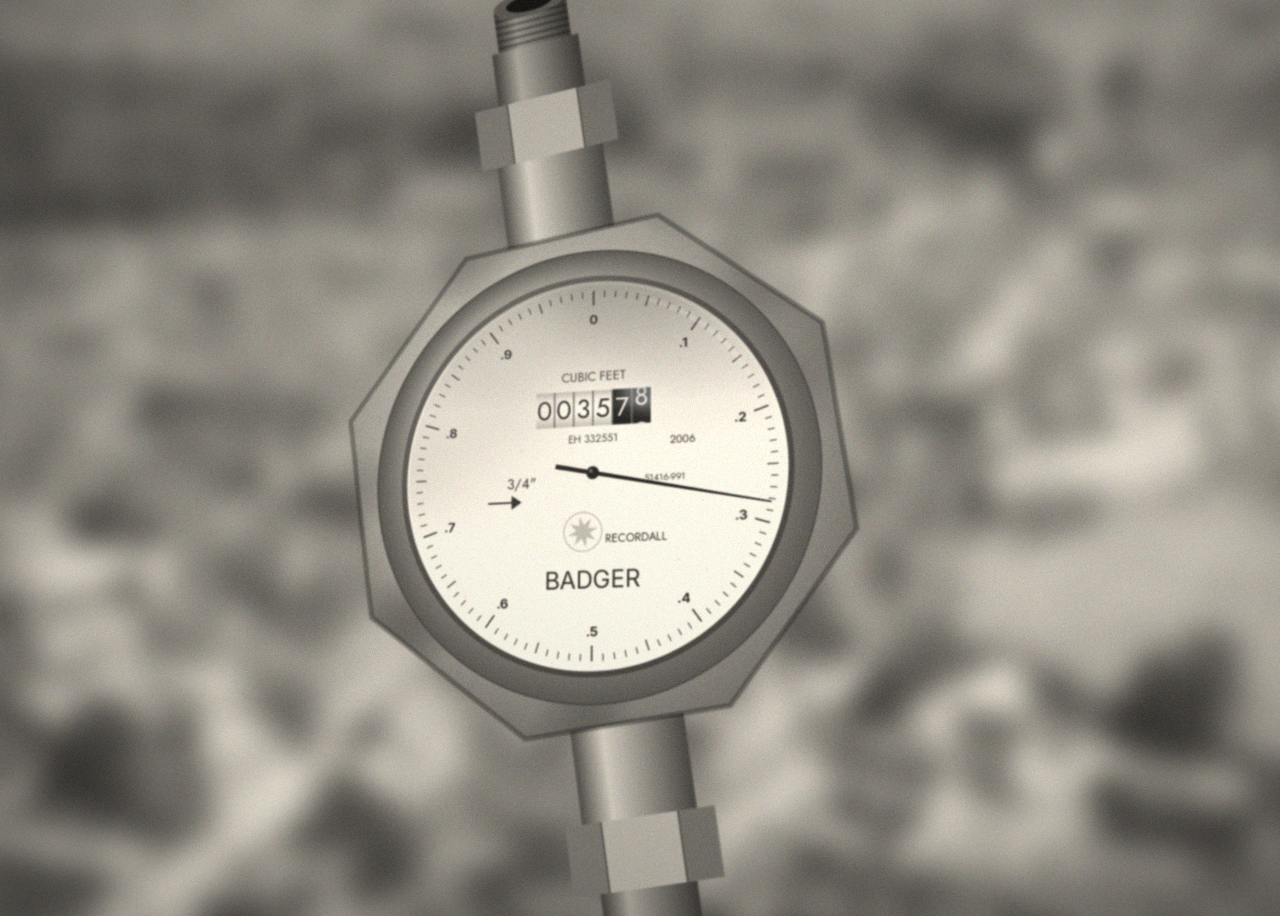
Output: **3578.28** ft³
